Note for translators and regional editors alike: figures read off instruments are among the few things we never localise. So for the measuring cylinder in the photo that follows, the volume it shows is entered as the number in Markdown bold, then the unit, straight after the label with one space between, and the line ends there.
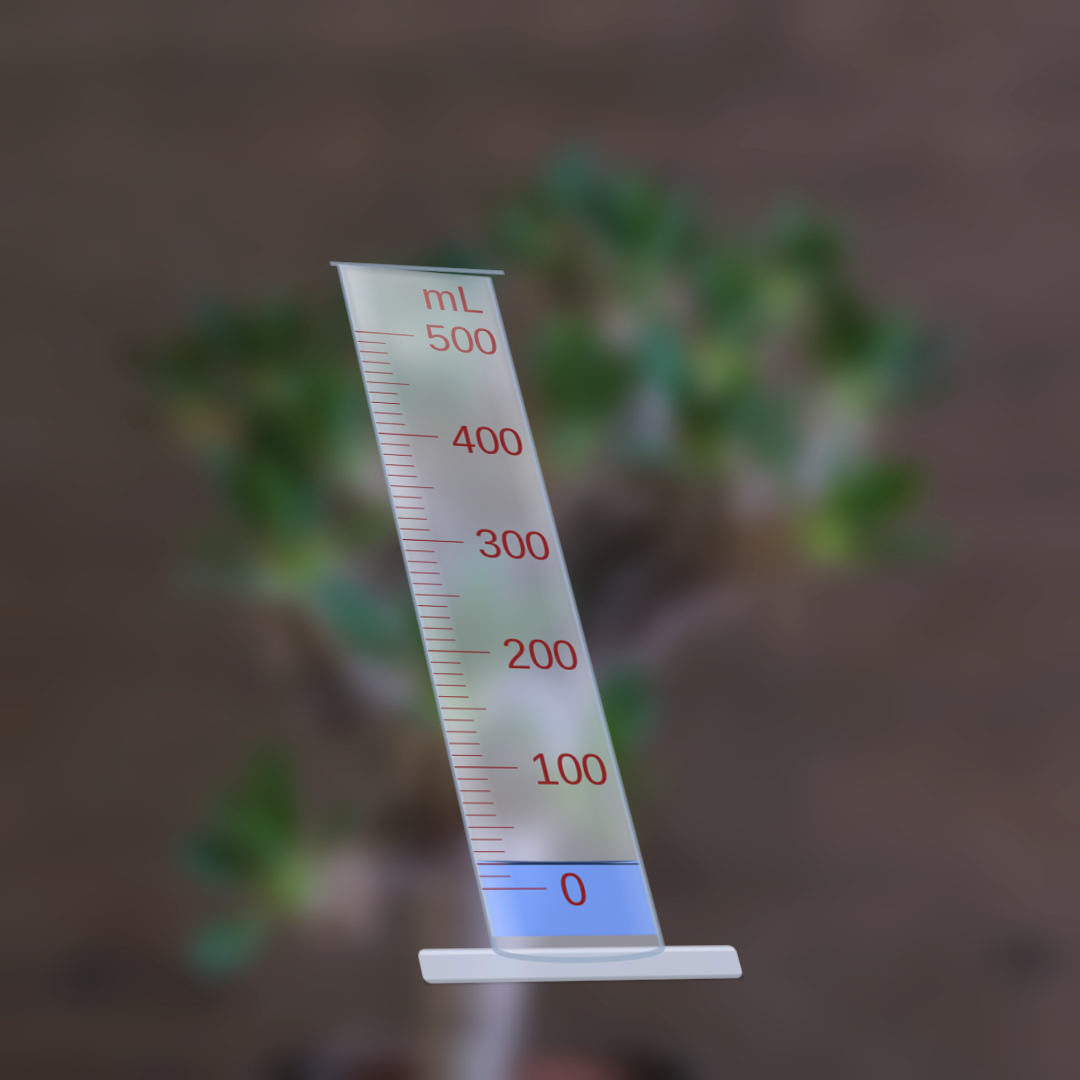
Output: **20** mL
